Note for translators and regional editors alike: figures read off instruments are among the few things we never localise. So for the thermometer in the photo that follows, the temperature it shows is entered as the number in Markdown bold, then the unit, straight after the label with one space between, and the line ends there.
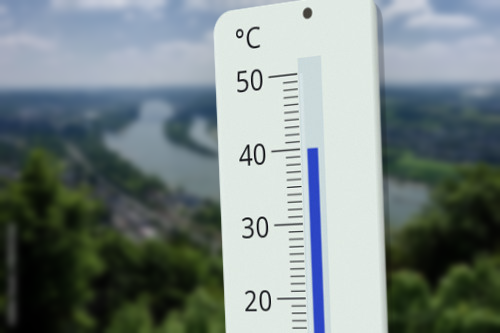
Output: **40** °C
